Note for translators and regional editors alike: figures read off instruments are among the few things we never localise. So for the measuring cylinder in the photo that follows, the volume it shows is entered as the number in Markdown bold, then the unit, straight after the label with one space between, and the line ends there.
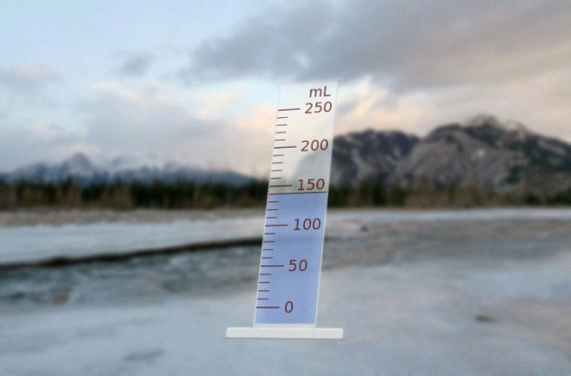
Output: **140** mL
